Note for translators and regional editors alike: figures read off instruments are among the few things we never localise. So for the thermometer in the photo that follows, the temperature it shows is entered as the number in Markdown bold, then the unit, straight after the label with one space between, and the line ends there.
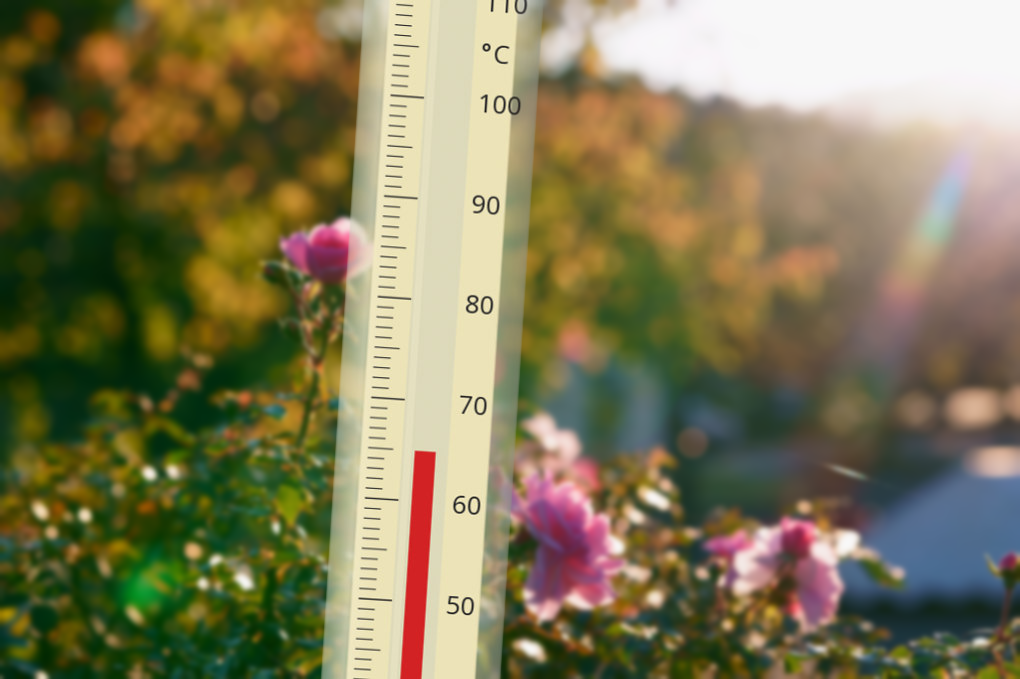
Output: **65** °C
